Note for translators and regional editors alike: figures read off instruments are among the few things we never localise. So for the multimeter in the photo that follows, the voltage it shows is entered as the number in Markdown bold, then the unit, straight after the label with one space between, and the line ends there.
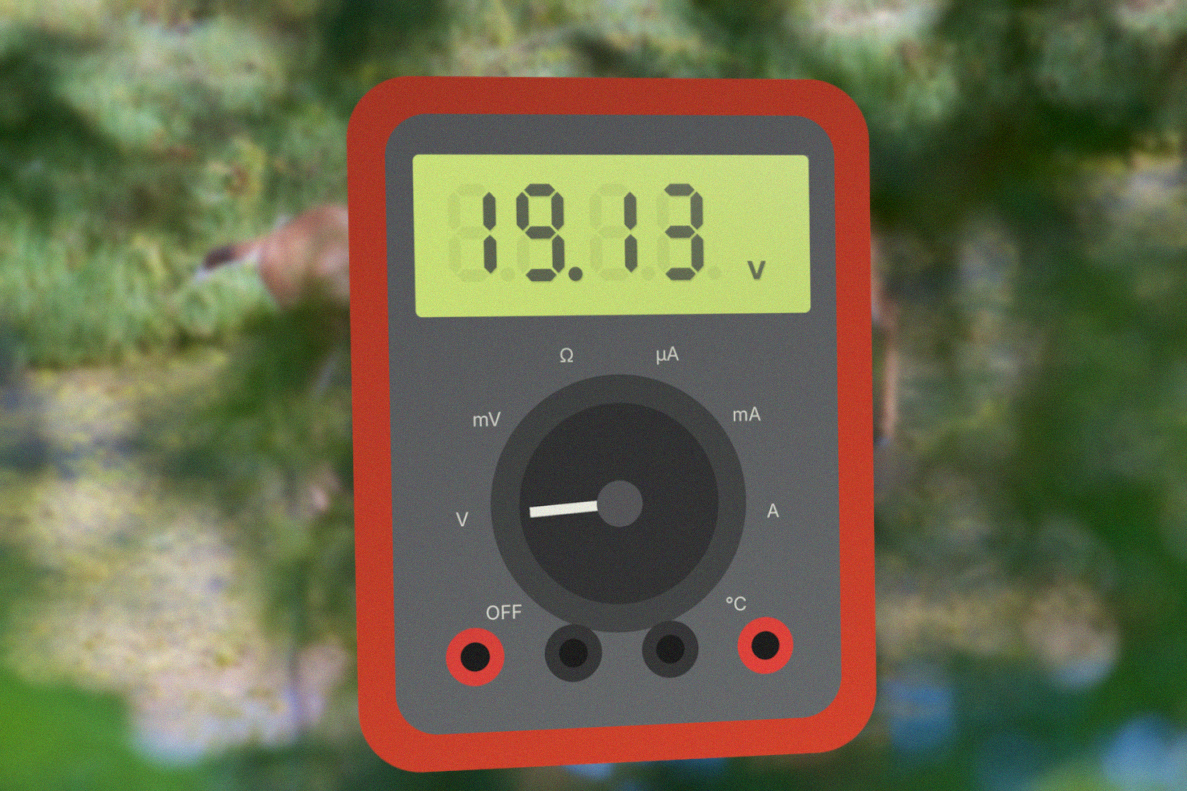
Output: **19.13** V
